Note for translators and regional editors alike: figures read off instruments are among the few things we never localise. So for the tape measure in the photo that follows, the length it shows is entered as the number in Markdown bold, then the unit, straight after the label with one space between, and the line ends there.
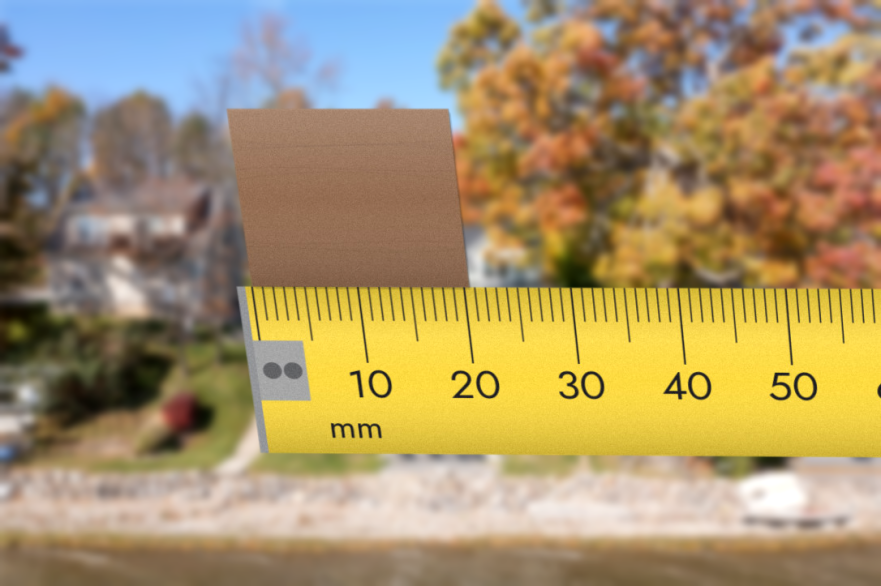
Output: **20.5** mm
